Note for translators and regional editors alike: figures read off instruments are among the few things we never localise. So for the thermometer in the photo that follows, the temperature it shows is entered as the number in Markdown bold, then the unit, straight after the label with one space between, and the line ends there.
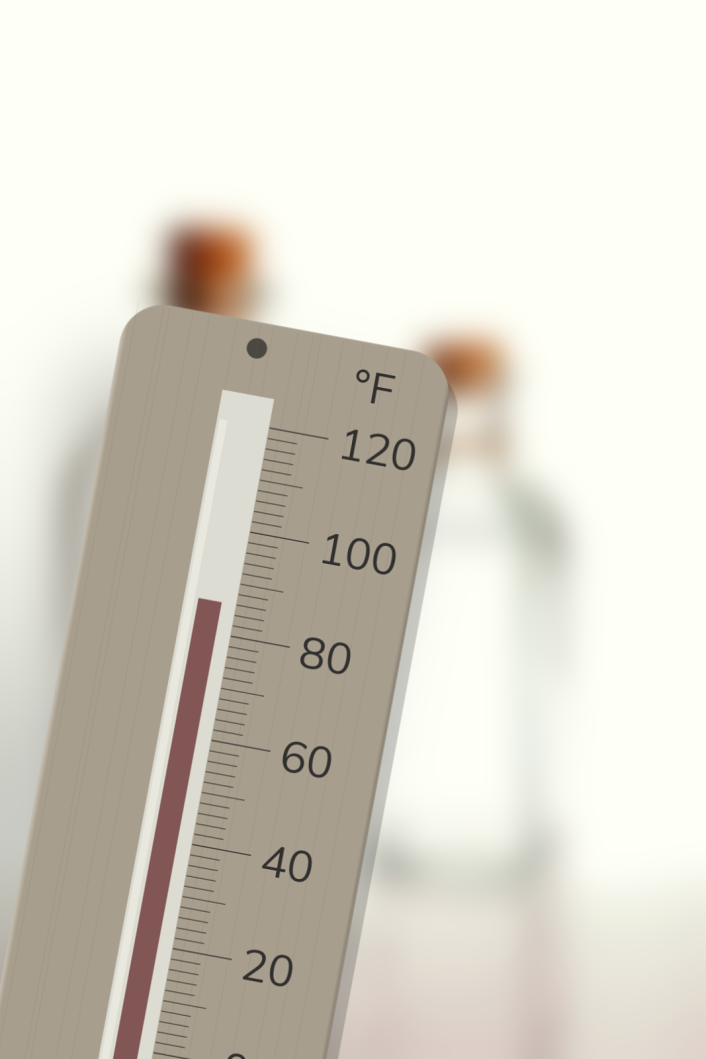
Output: **86** °F
